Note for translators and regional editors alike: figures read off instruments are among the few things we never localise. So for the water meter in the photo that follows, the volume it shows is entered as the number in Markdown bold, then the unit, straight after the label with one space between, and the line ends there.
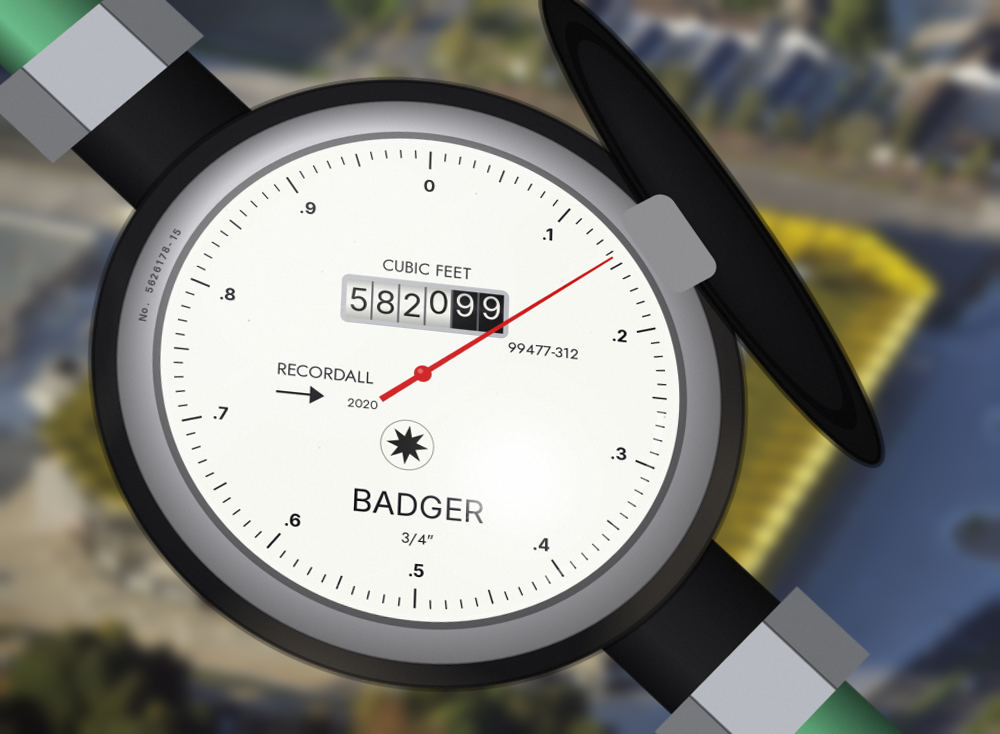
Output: **582099.14** ft³
